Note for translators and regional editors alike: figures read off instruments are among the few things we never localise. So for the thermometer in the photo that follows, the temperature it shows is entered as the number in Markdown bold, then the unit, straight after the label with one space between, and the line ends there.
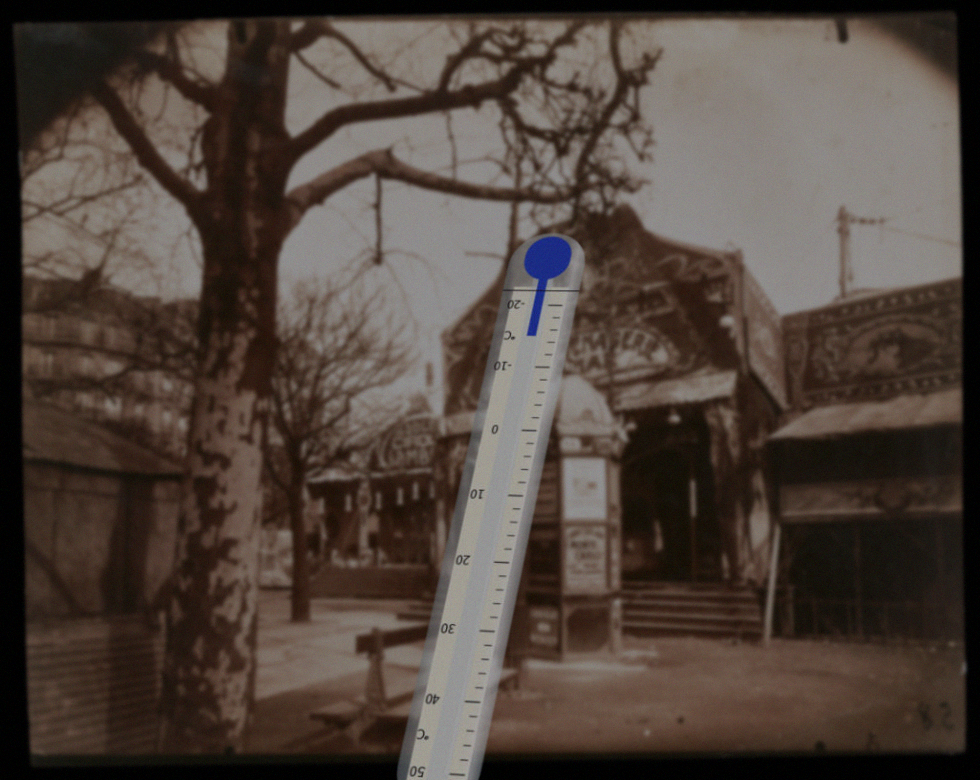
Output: **-15** °C
